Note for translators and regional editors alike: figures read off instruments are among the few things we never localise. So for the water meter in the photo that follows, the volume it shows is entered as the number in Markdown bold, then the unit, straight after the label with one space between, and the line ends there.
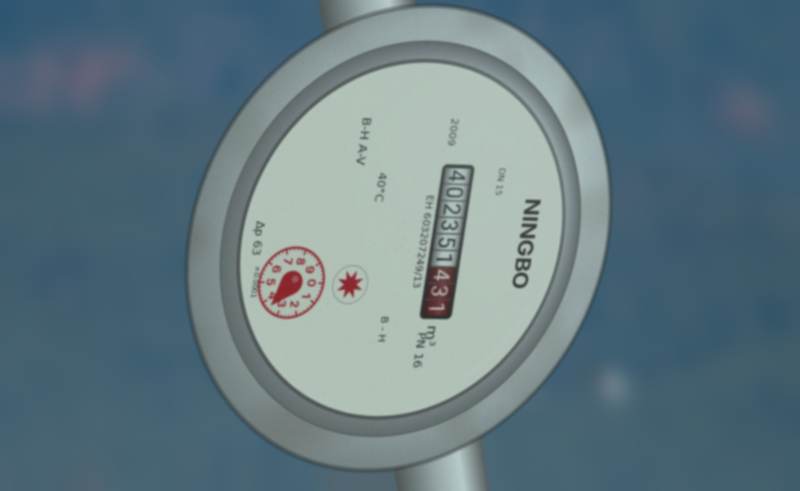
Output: **402351.4313** m³
